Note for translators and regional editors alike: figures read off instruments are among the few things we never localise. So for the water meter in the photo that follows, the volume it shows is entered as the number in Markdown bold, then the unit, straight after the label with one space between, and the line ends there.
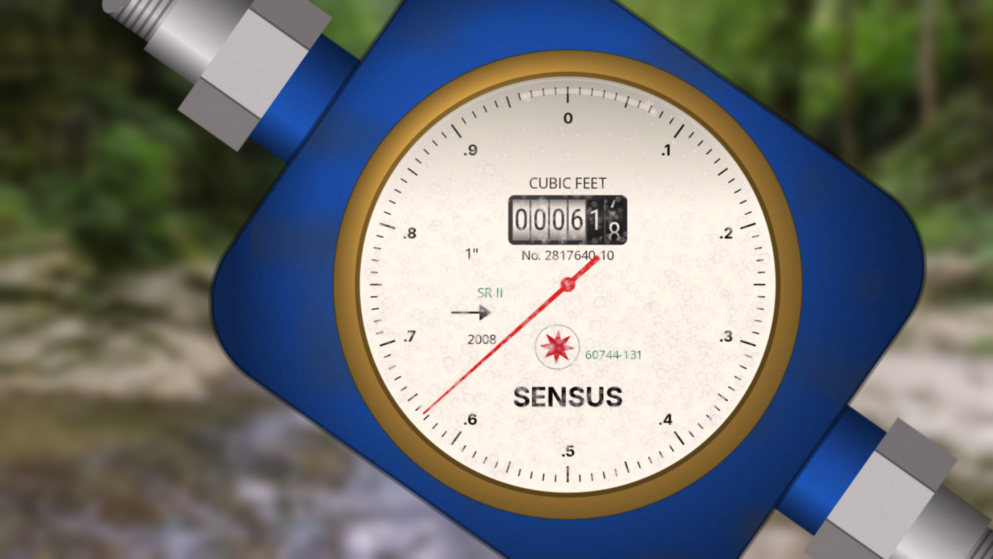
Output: **617.63** ft³
